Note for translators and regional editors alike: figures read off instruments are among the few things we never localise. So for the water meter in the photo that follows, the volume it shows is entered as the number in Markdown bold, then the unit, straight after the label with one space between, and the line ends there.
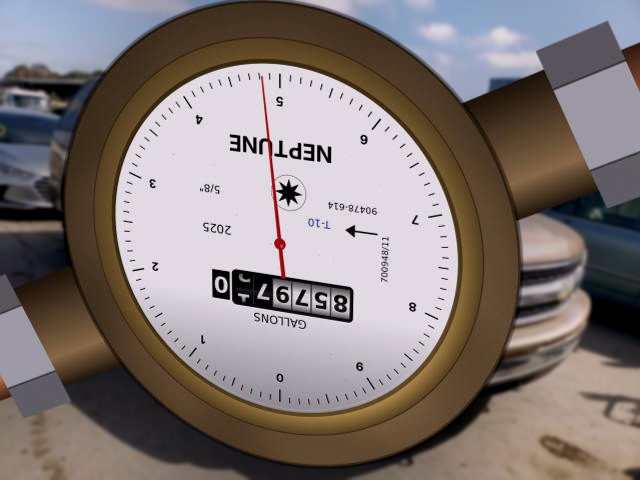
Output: **8579714.8** gal
